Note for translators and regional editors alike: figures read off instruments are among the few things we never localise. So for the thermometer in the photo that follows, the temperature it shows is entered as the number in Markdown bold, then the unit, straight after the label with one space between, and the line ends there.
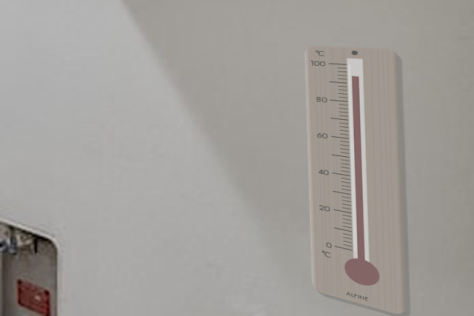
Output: **94** °C
